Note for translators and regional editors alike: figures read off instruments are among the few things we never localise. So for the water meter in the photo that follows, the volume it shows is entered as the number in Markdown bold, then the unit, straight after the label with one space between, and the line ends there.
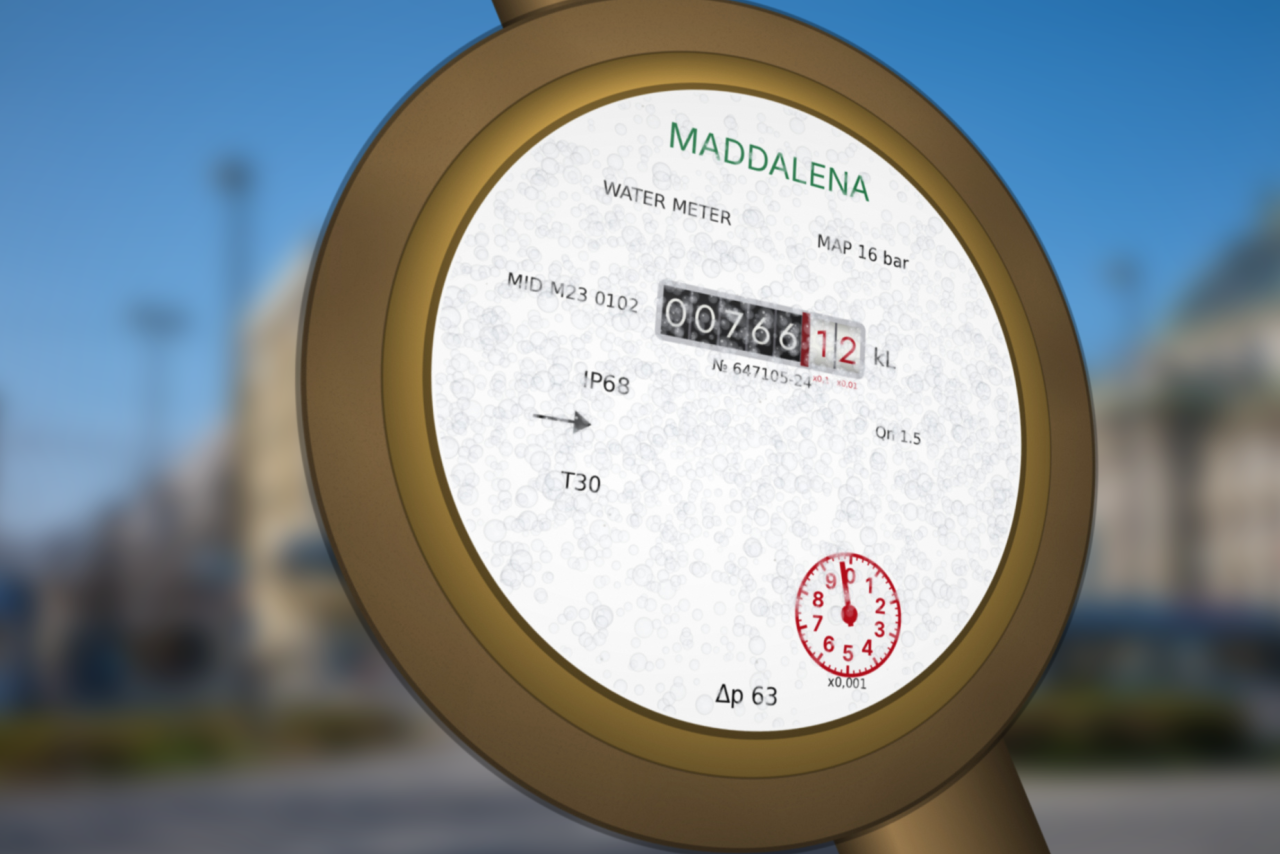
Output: **766.119** kL
